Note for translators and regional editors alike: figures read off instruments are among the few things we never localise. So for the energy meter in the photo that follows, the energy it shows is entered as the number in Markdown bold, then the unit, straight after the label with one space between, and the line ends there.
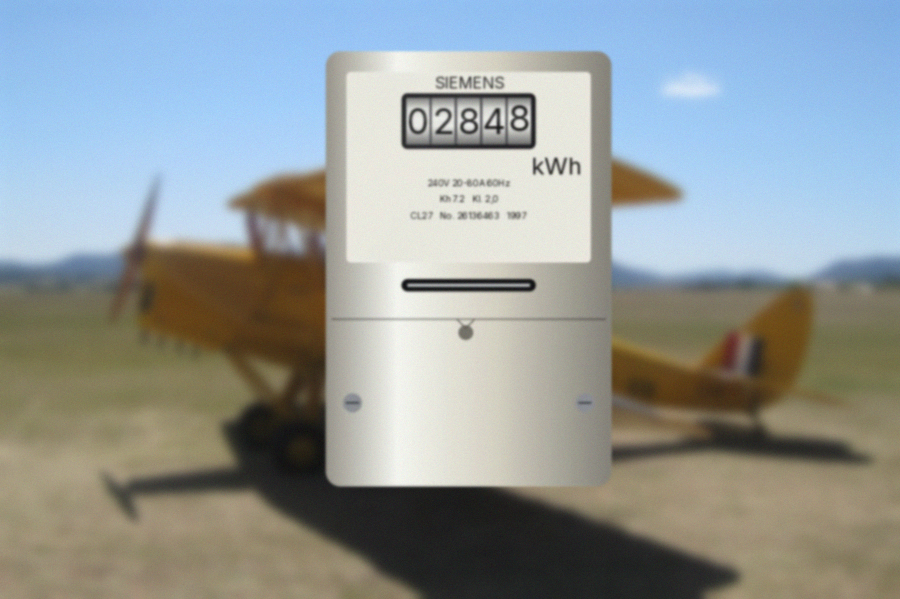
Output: **2848** kWh
